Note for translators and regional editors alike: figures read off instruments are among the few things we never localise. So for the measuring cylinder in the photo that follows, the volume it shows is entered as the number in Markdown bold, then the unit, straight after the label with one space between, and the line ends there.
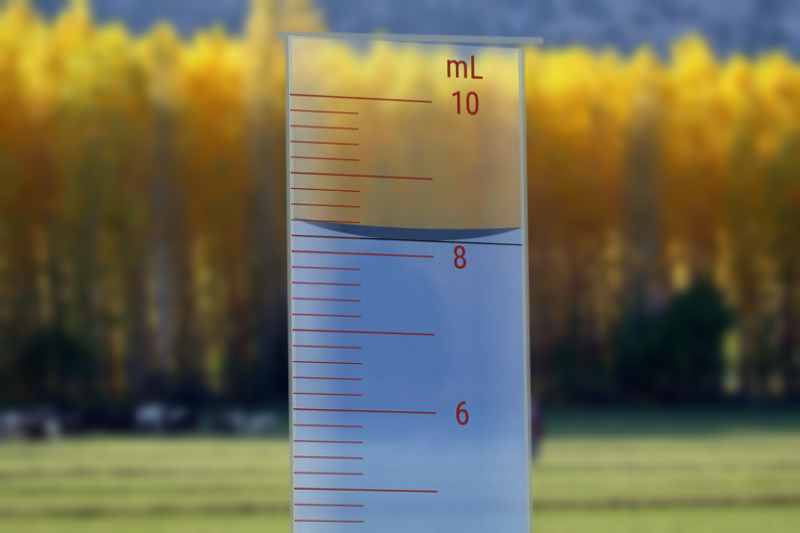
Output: **8.2** mL
